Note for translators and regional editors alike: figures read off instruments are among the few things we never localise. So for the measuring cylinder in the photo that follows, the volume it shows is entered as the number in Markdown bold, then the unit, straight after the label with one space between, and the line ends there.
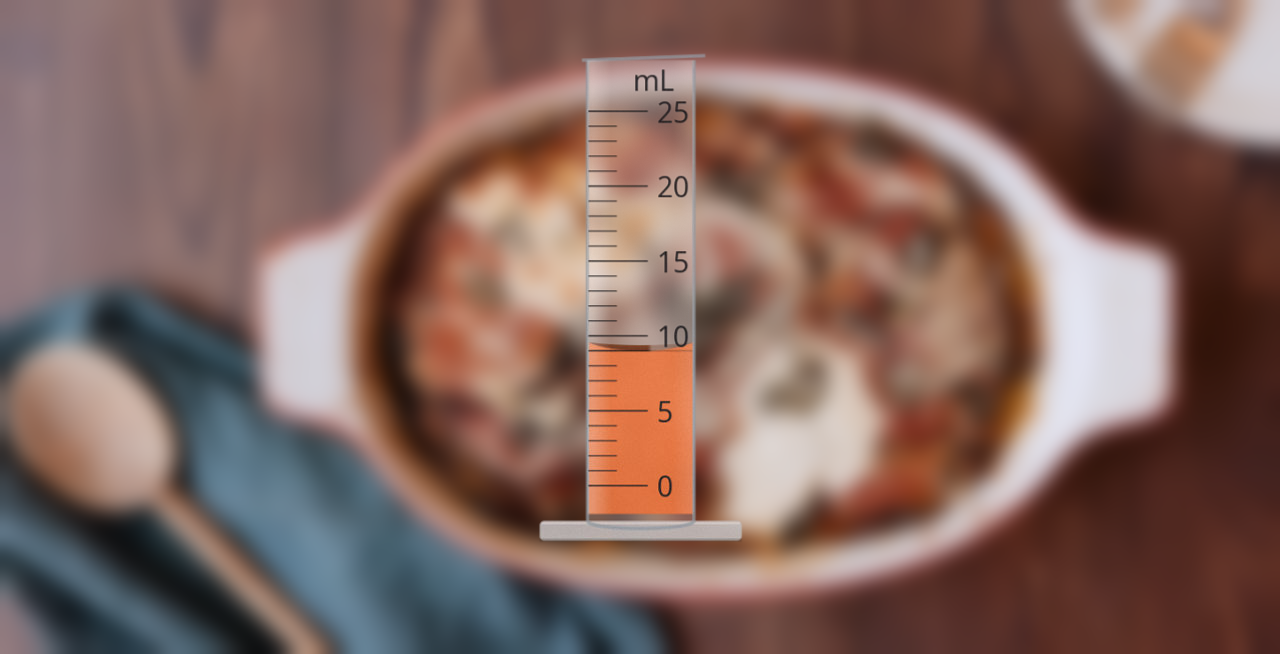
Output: **9** mL
